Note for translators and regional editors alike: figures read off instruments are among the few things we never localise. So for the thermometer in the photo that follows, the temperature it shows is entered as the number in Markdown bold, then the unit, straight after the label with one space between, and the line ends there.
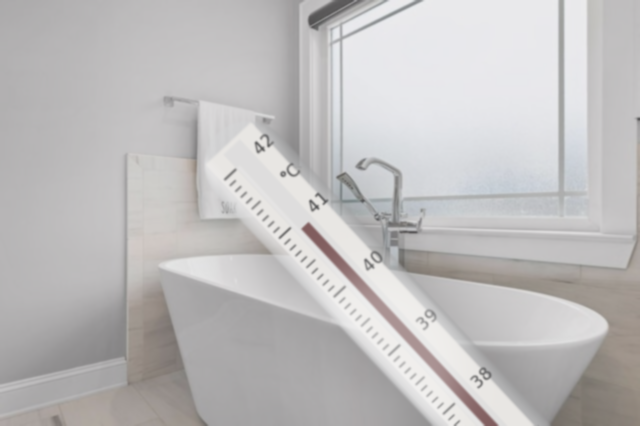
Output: **40.9** °C
